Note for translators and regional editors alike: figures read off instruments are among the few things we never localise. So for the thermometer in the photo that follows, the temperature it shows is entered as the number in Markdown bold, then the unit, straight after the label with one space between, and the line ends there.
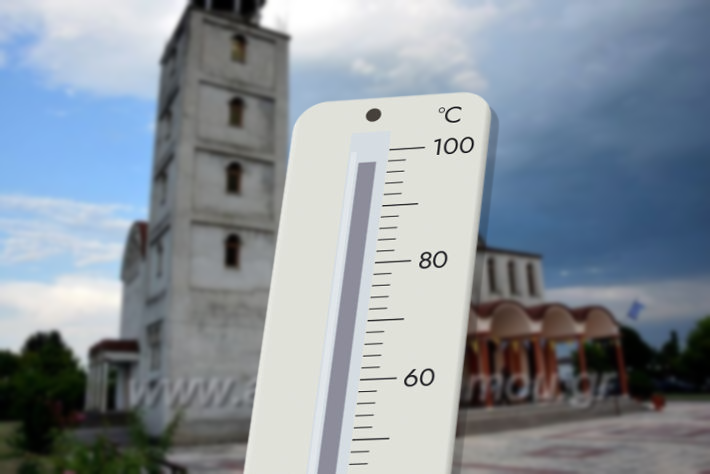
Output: **98** °C
